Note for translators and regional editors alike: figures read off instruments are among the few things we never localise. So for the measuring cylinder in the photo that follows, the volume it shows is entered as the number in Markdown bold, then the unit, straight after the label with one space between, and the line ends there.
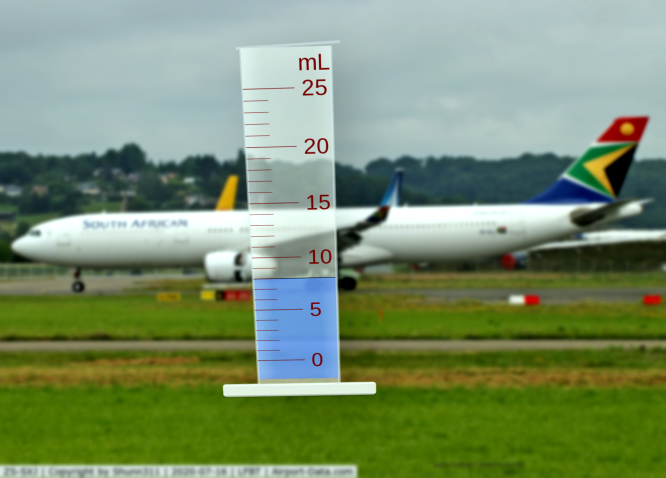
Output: **8** mL
